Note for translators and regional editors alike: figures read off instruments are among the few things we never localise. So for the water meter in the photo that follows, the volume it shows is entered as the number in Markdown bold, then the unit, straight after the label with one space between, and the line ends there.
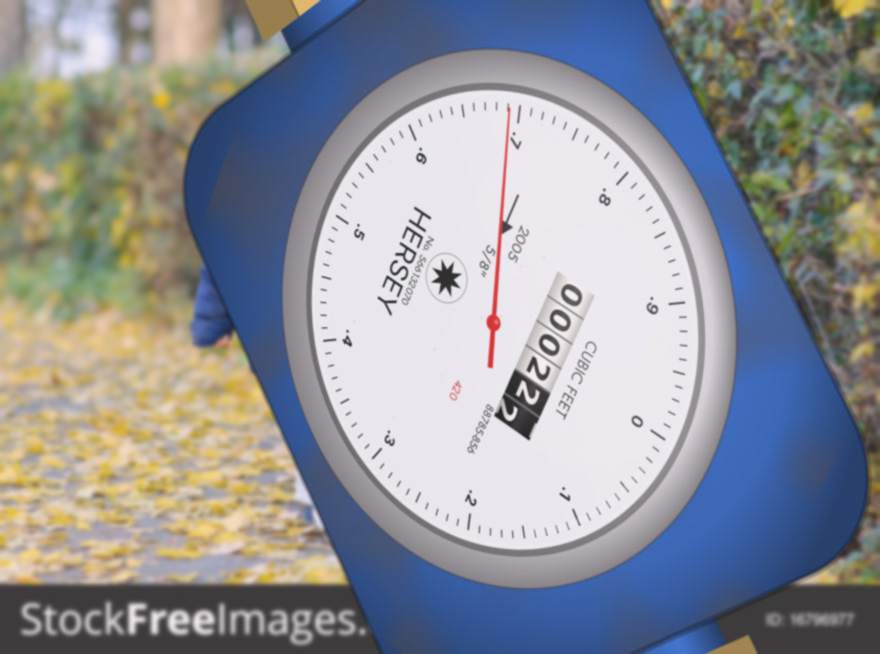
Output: **221.69** ft³
